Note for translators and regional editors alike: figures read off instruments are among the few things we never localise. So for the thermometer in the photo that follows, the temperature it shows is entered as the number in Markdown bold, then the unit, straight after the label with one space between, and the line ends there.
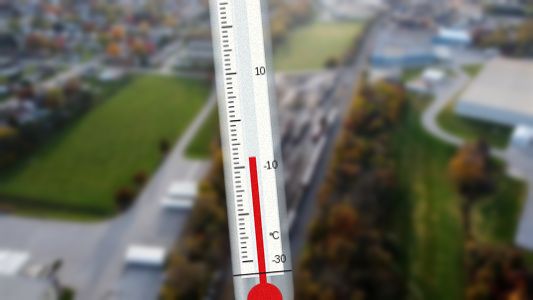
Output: **-8** °C
